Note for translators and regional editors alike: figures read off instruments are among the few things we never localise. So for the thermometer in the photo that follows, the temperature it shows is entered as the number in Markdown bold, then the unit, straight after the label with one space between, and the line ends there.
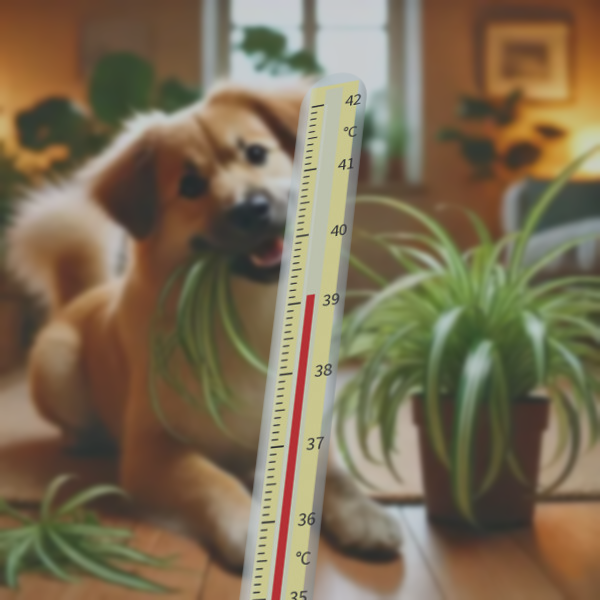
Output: **39.1** °C
